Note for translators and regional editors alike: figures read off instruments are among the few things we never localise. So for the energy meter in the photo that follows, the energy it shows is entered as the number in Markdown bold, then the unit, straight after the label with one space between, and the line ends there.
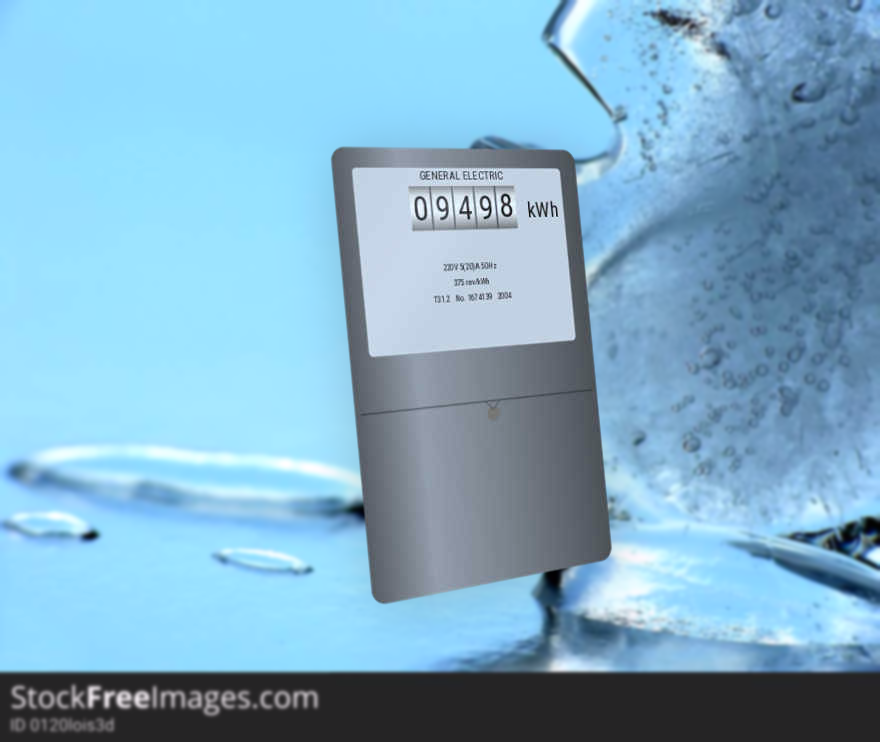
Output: **9498** kWh
